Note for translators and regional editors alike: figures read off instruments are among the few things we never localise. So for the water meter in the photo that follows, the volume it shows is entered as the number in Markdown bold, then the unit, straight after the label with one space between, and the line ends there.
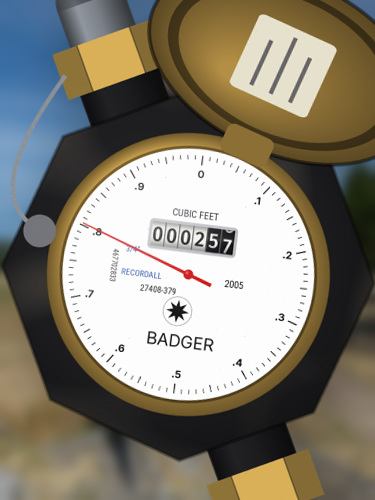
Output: **256.80** ft³
